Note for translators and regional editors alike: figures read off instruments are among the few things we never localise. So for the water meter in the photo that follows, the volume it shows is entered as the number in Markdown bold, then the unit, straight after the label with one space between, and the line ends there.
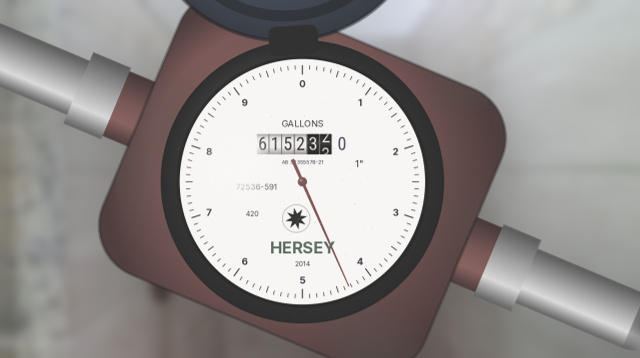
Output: **6152324.3** gal
